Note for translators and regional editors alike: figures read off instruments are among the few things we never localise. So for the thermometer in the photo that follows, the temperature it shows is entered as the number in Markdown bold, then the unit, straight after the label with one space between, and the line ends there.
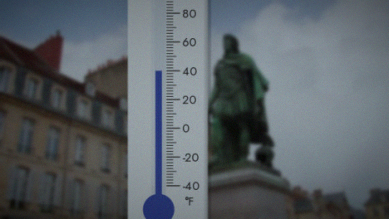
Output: **40** °F
